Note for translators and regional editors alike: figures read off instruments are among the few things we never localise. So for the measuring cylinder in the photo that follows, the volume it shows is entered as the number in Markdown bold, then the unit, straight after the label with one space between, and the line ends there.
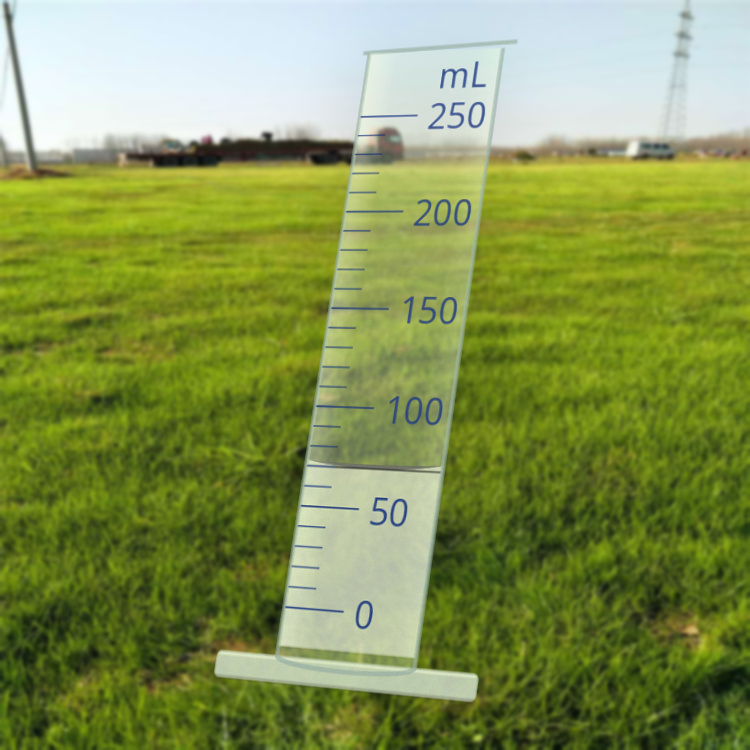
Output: **70** mL
